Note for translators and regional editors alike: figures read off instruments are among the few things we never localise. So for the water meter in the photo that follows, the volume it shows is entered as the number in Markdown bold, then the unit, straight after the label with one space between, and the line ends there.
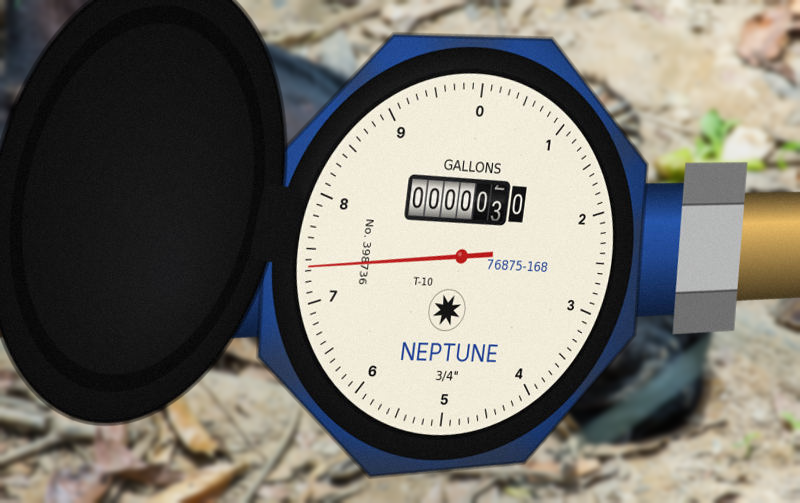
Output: **27.3** gal
